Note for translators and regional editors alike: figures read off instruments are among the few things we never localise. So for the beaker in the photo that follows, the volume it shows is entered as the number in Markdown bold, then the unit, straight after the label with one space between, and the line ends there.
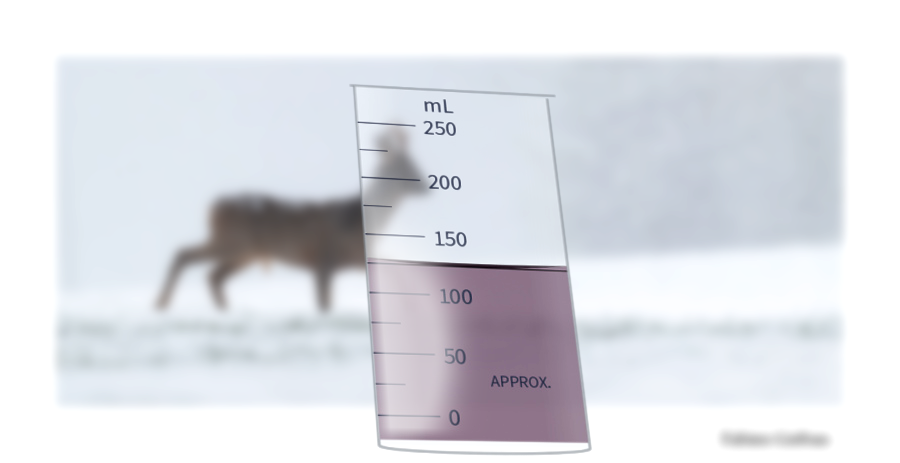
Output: **125** mL
